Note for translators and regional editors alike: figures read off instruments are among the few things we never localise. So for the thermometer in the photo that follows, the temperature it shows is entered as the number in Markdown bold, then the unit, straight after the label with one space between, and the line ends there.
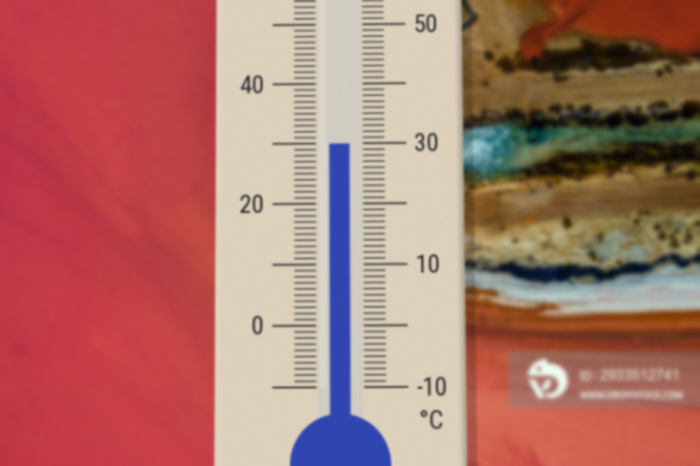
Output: **30** °C
